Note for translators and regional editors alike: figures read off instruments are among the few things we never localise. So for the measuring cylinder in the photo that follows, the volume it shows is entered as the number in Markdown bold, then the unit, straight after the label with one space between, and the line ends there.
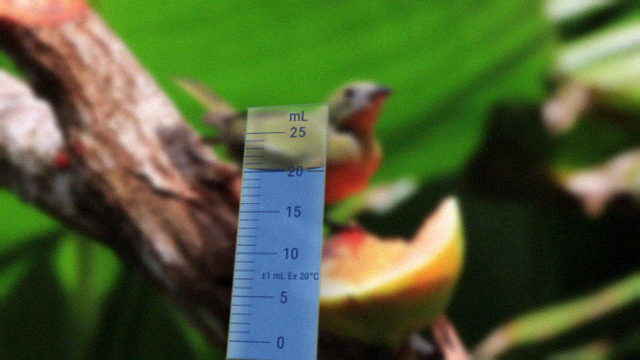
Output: **20** mL
